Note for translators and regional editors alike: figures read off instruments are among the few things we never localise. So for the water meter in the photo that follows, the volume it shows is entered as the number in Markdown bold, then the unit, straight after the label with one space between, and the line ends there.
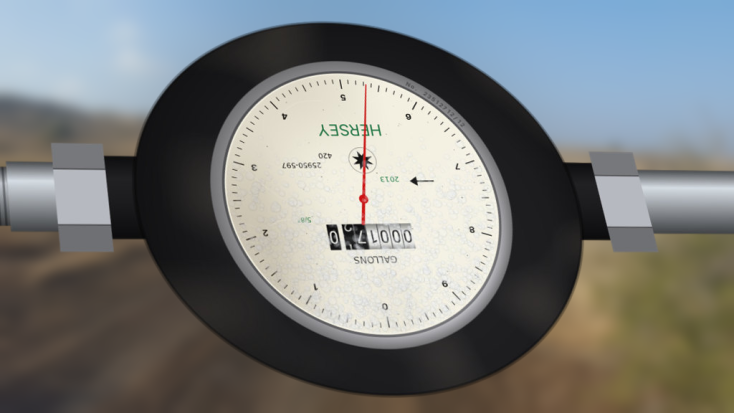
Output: **1715.3** gal
